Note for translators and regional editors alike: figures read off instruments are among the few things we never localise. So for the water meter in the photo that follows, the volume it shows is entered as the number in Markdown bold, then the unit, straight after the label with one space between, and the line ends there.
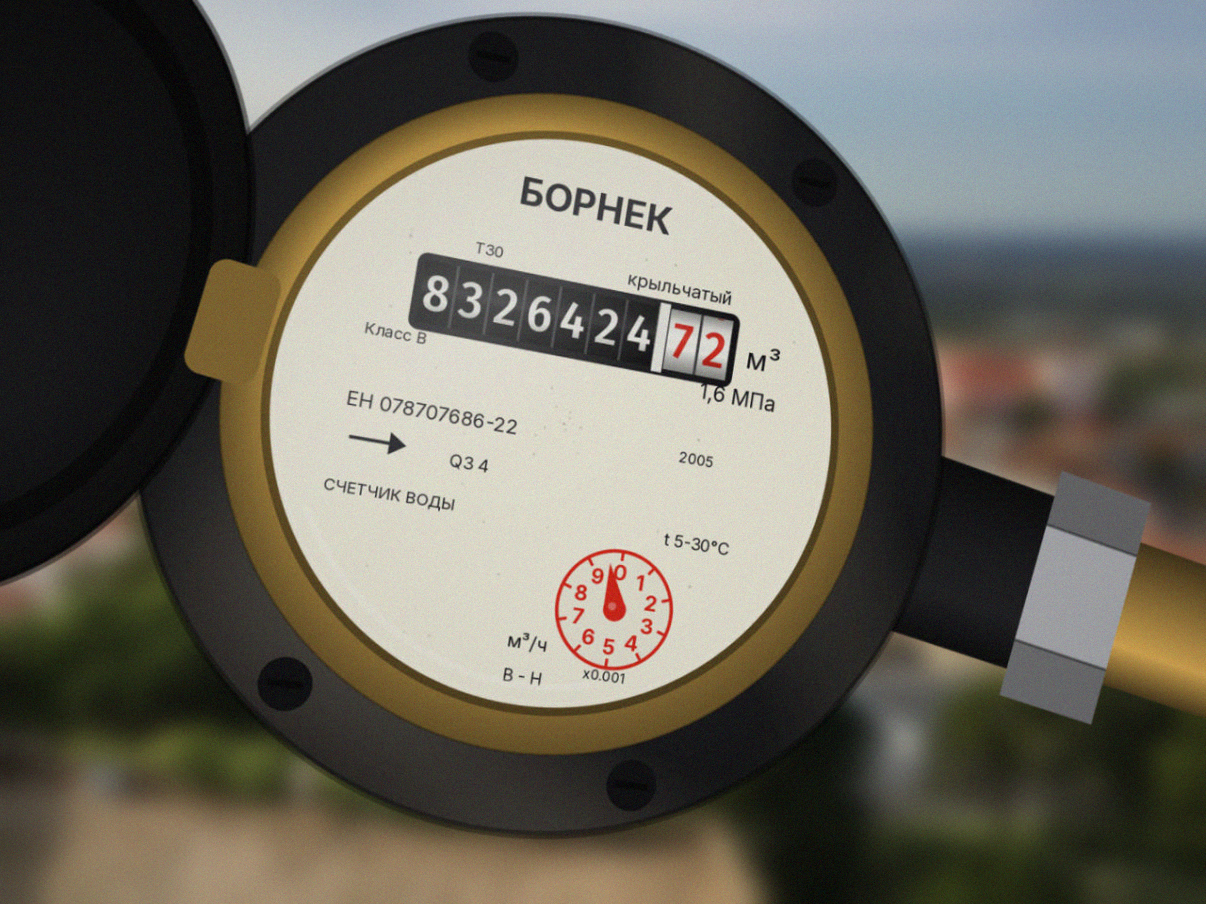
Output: **8326424.719** m³
